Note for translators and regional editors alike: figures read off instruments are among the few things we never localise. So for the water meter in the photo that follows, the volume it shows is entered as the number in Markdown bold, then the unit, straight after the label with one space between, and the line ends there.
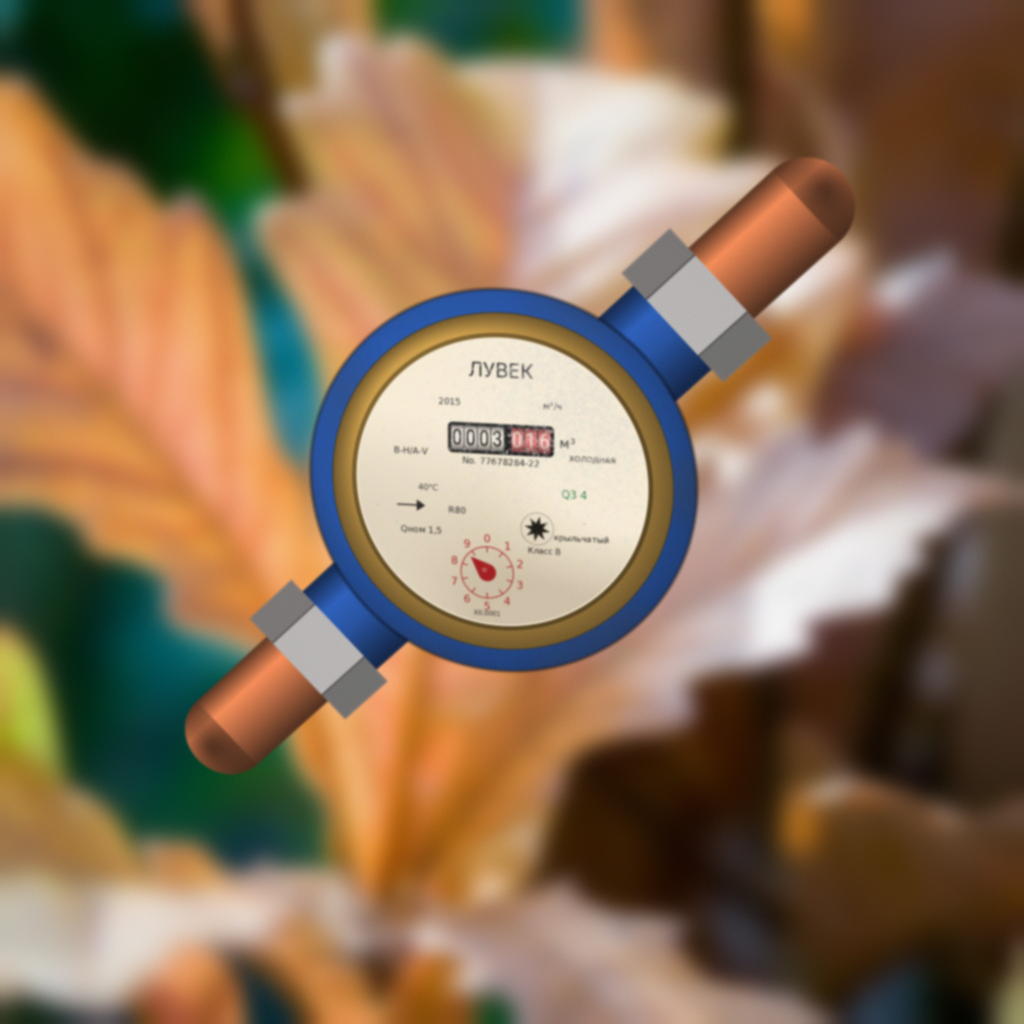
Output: **3.0168** m³
